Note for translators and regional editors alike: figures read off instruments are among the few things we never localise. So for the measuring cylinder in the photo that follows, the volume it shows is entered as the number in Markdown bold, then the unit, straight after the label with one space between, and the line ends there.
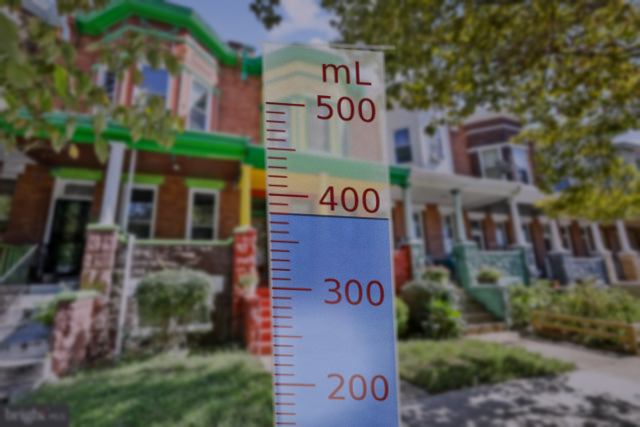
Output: **380** mL
